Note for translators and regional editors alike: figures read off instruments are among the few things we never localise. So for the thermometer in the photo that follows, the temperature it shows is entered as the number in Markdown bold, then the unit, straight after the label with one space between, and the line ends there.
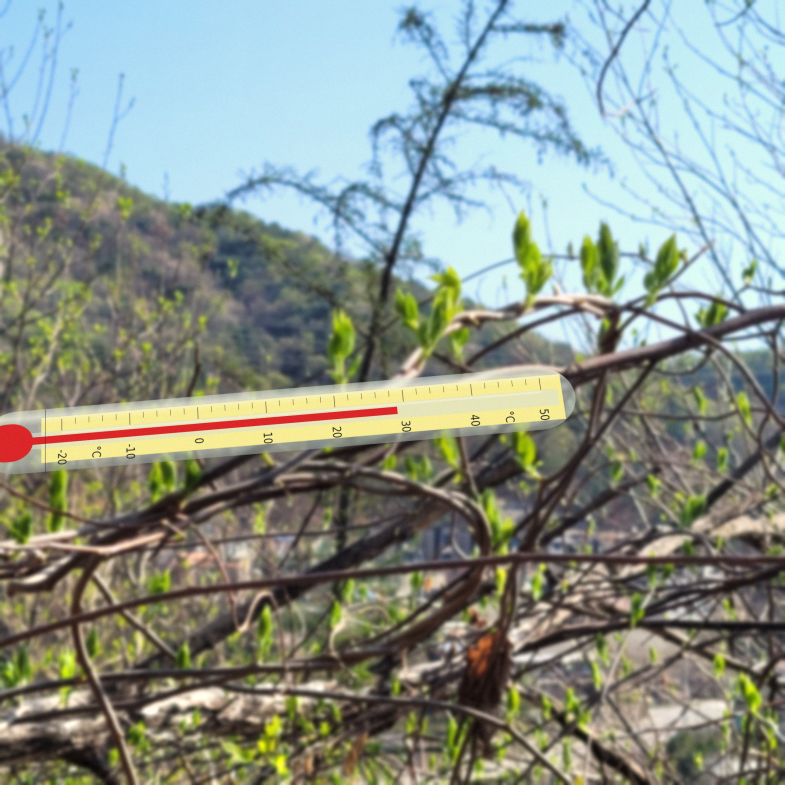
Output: **29** °C
